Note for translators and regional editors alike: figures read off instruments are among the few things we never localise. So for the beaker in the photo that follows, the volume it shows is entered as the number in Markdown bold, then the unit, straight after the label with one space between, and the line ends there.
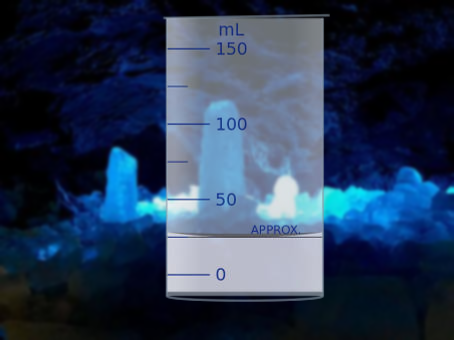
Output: **25** mL
